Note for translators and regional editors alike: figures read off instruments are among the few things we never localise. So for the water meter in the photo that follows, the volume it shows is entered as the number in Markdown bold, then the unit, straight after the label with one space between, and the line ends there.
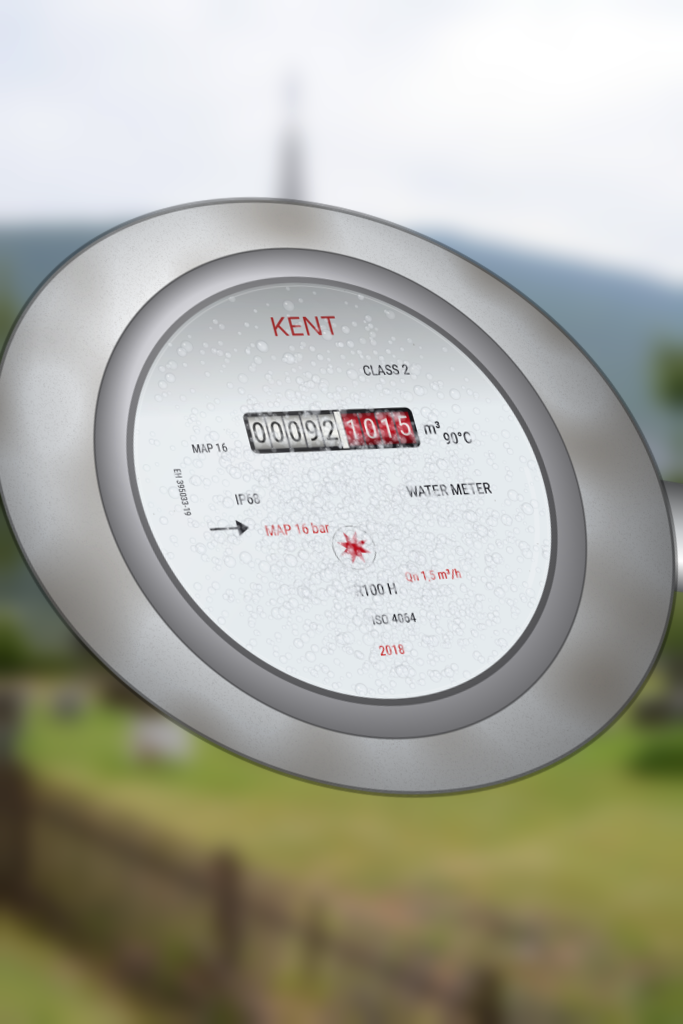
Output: **92.1015** m³
